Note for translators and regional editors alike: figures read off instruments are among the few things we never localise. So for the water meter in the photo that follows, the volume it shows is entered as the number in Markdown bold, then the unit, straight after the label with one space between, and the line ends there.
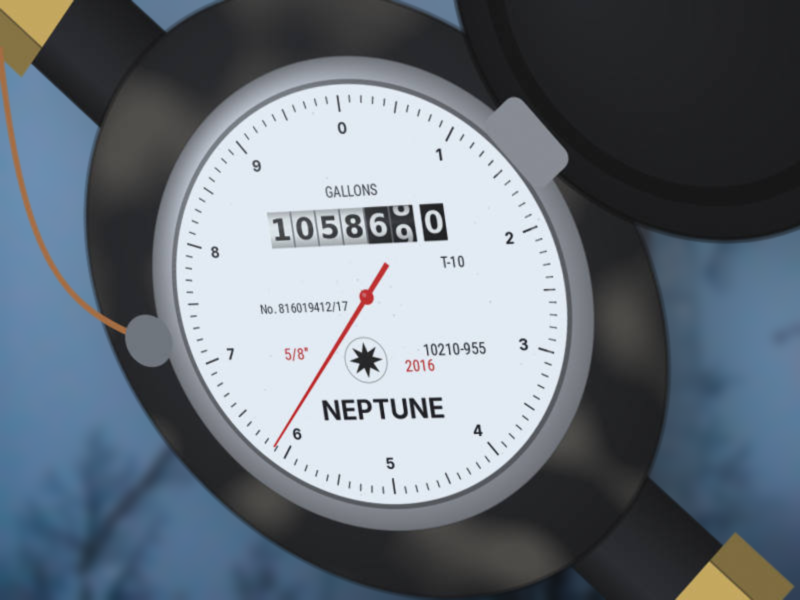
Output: **1058686.1** gal
